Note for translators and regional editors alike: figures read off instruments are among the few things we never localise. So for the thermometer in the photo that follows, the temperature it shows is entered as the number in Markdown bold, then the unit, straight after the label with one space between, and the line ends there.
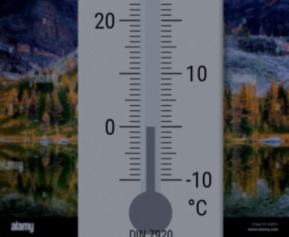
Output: **0** °C
